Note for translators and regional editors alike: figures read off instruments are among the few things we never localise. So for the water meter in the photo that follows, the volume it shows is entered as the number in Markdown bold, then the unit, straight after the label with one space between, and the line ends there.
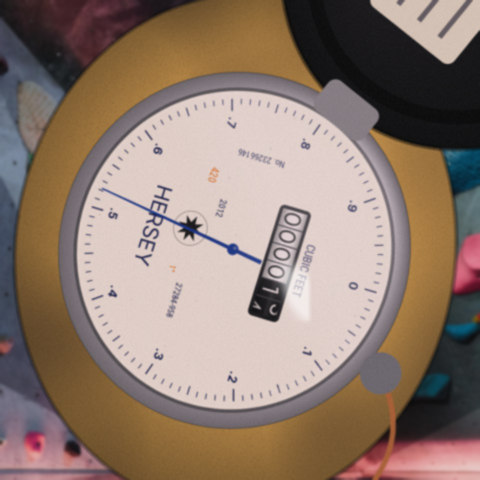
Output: **13.52** ft³
